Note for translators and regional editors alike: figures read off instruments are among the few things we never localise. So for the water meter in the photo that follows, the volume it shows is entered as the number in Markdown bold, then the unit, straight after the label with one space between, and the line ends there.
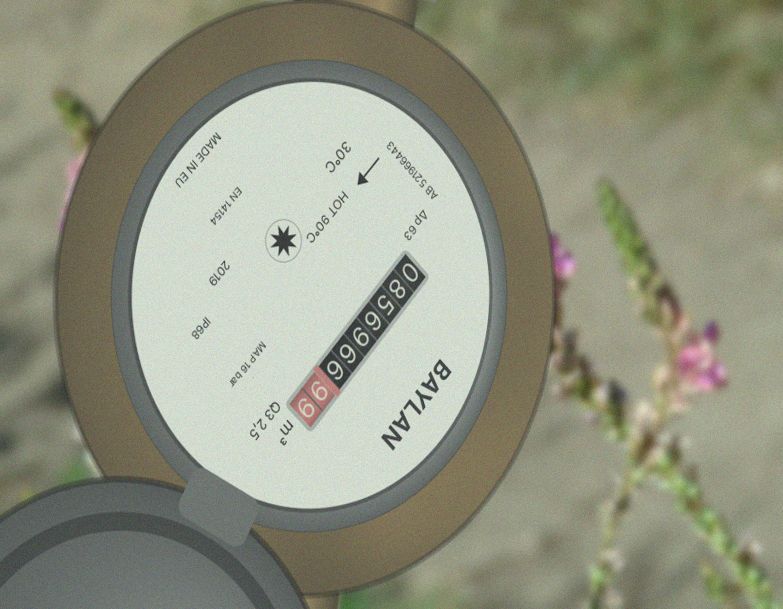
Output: **856966.99** m³
